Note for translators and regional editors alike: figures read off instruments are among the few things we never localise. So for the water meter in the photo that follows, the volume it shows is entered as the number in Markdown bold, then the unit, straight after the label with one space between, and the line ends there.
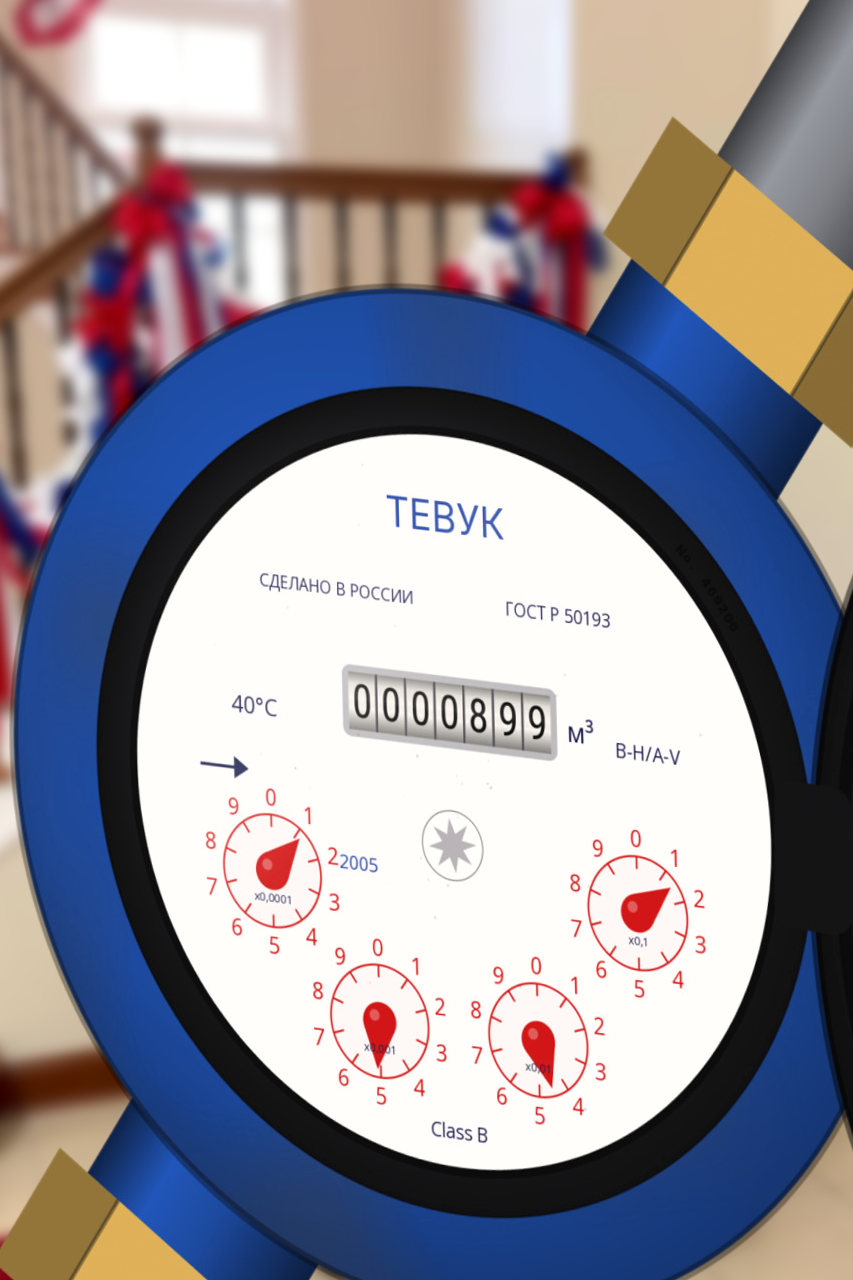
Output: **899.1451** m³
